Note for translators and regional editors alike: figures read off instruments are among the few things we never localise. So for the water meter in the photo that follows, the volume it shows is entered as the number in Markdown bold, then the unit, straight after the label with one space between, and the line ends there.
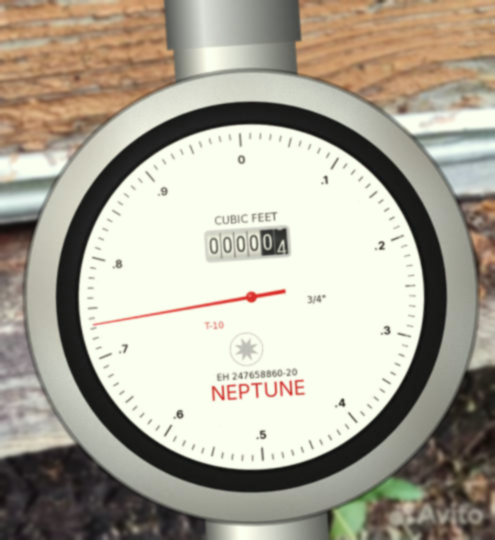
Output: **3.73** ft³
